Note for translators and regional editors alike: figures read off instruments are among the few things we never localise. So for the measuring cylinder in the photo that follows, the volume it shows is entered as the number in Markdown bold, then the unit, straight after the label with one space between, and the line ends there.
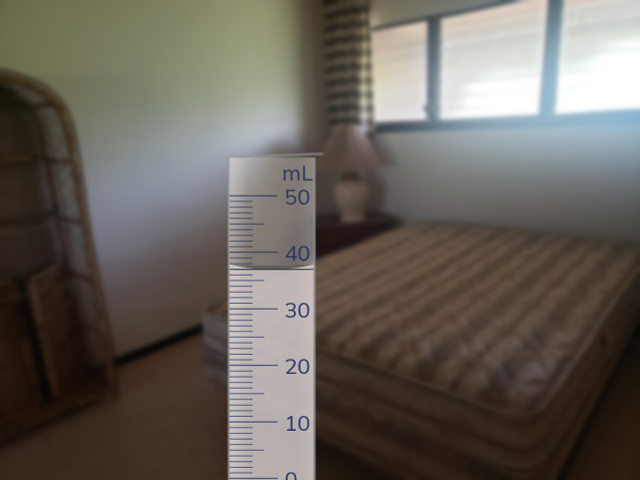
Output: **37** mL
